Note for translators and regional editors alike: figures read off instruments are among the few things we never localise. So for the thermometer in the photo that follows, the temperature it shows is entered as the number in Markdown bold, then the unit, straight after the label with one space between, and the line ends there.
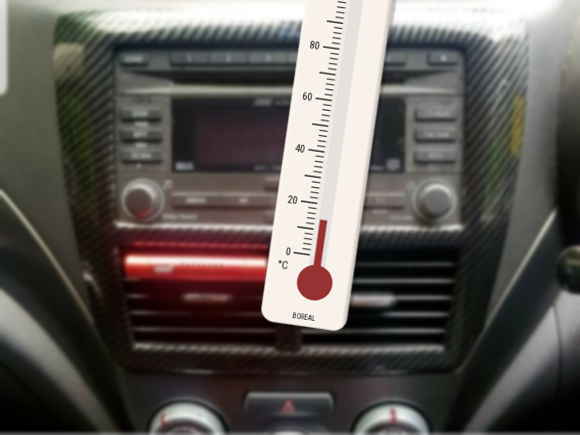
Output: **14** °C
